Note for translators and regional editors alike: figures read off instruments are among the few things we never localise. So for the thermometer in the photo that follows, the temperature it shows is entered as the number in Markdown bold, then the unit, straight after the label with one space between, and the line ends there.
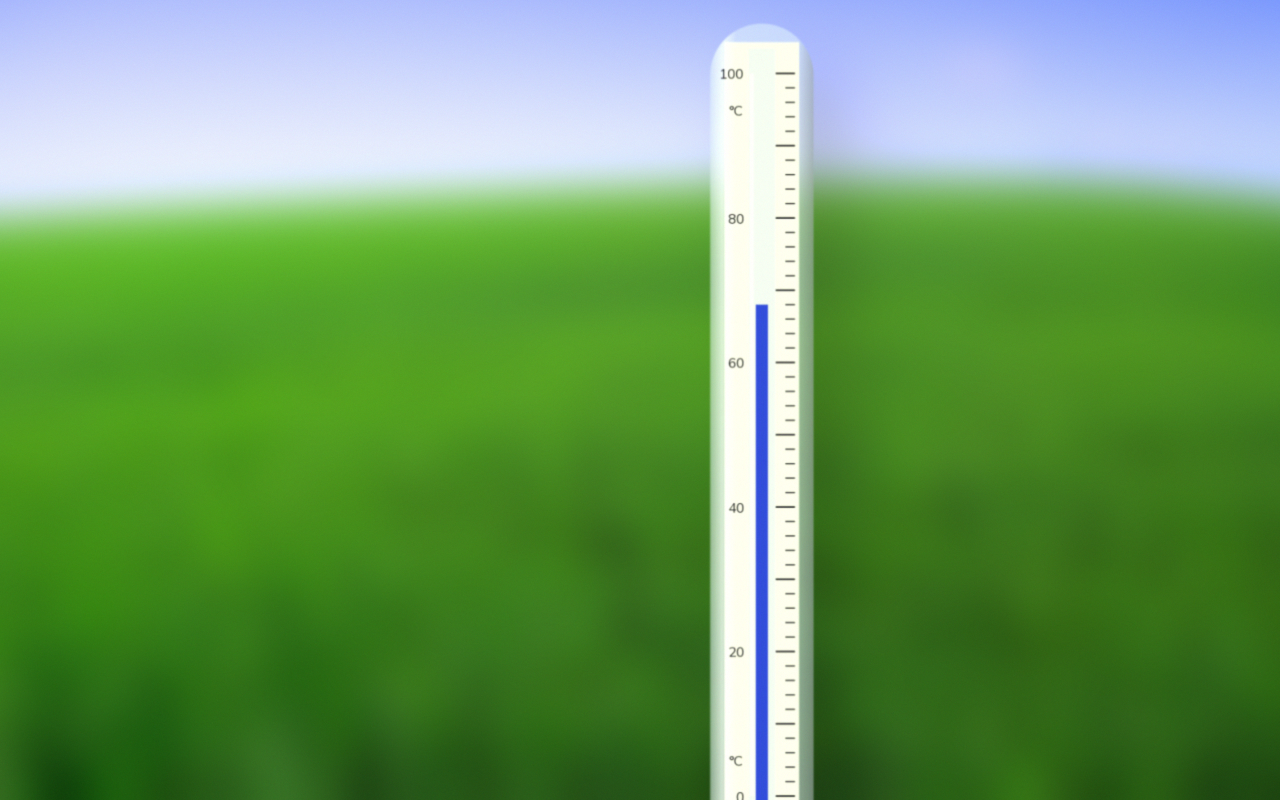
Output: **68** °C
